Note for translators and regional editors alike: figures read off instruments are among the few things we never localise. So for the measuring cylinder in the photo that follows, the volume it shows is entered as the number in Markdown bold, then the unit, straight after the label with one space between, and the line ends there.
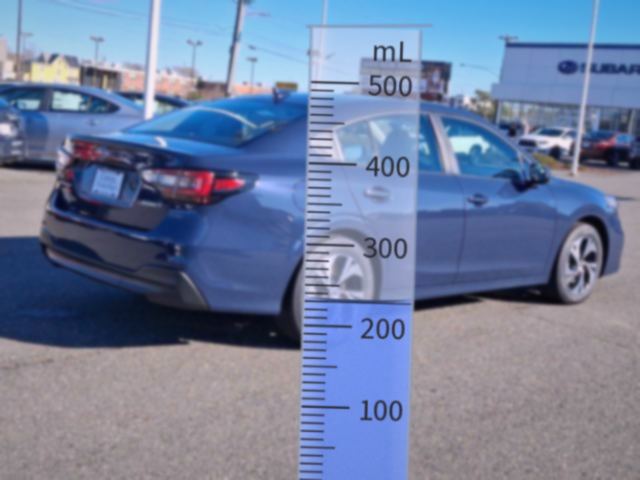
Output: **230** mL
